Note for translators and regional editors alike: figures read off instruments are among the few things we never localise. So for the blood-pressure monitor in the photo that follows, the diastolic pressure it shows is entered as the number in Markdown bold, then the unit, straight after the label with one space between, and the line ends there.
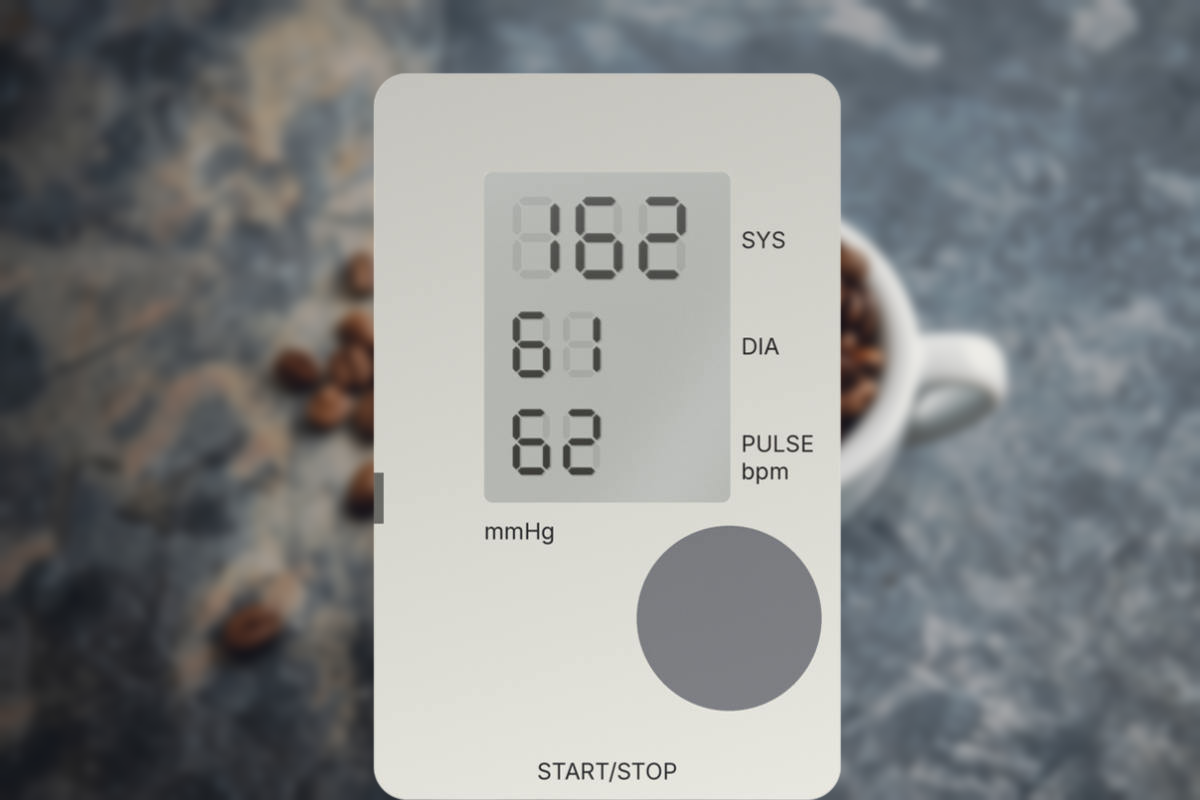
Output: **61** mmHg
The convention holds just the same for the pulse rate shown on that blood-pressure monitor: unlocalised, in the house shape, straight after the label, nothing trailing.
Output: **62** bpm
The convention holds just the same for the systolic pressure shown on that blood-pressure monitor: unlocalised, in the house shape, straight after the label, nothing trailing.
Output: **162** mmHg
